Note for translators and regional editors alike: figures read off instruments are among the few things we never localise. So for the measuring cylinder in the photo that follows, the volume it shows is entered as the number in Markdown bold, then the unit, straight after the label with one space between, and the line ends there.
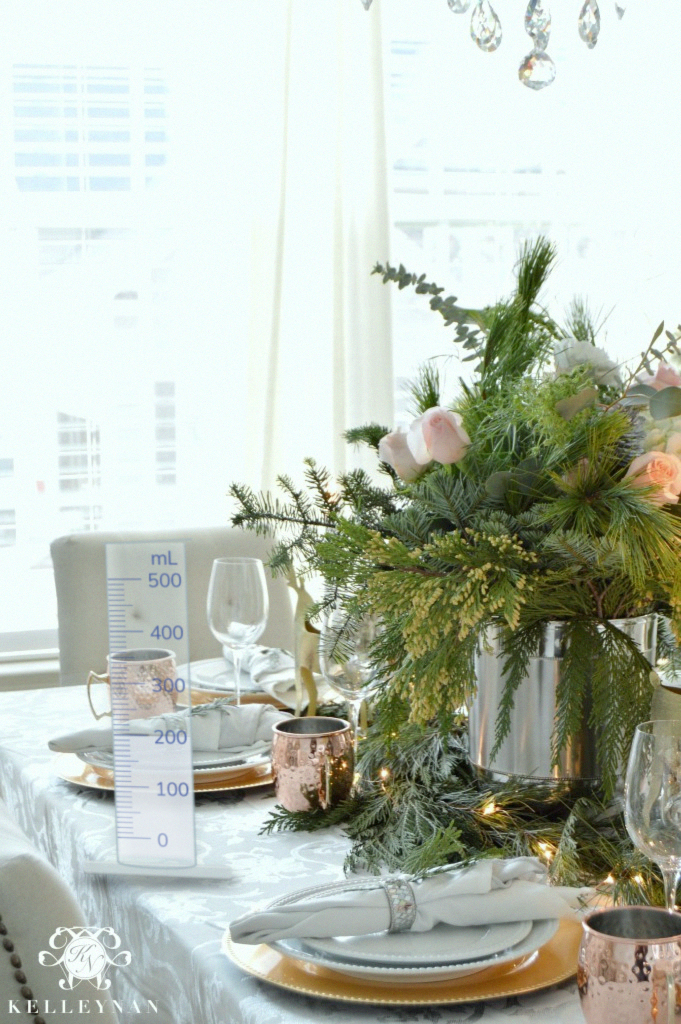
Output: **200** mL
